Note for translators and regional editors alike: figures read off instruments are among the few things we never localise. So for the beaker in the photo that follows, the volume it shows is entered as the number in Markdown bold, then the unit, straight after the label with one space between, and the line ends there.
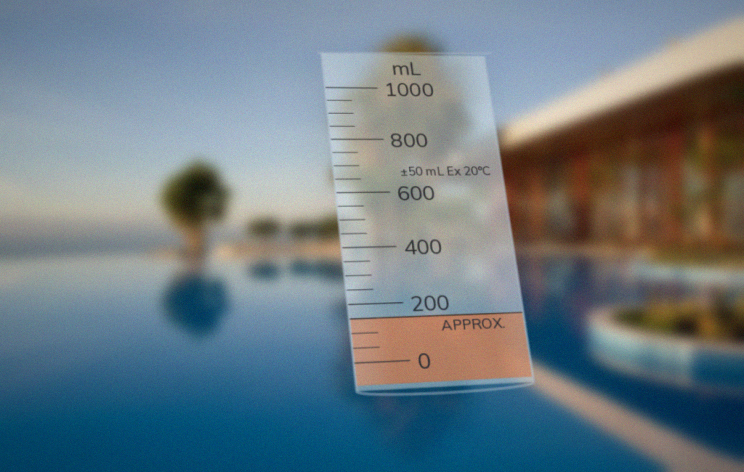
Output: **150** mL
